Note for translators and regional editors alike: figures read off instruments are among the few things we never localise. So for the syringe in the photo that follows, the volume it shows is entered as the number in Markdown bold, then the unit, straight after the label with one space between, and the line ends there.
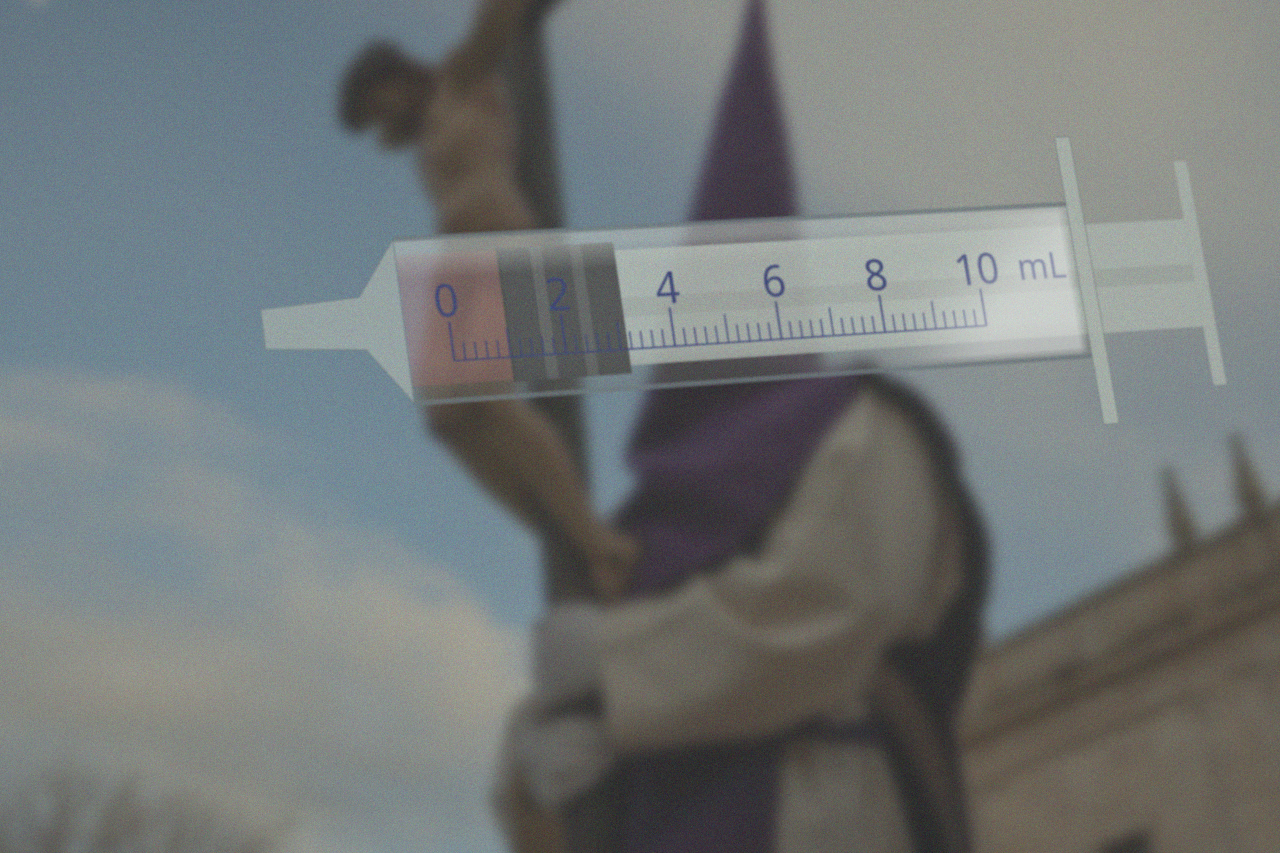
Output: **1** mL
